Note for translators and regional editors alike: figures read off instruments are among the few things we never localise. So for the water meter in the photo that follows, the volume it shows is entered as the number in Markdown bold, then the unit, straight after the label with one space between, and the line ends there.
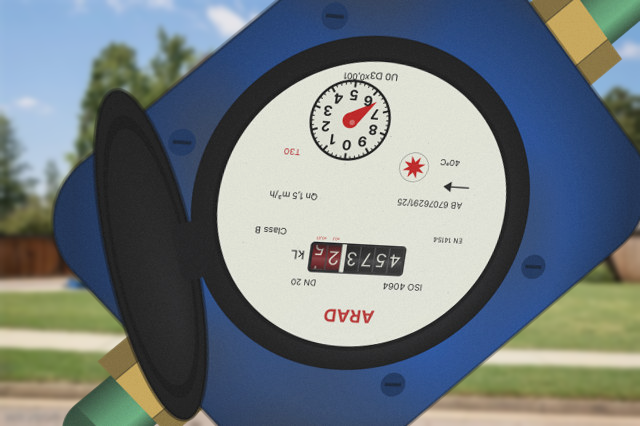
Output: **4573.246** kL
